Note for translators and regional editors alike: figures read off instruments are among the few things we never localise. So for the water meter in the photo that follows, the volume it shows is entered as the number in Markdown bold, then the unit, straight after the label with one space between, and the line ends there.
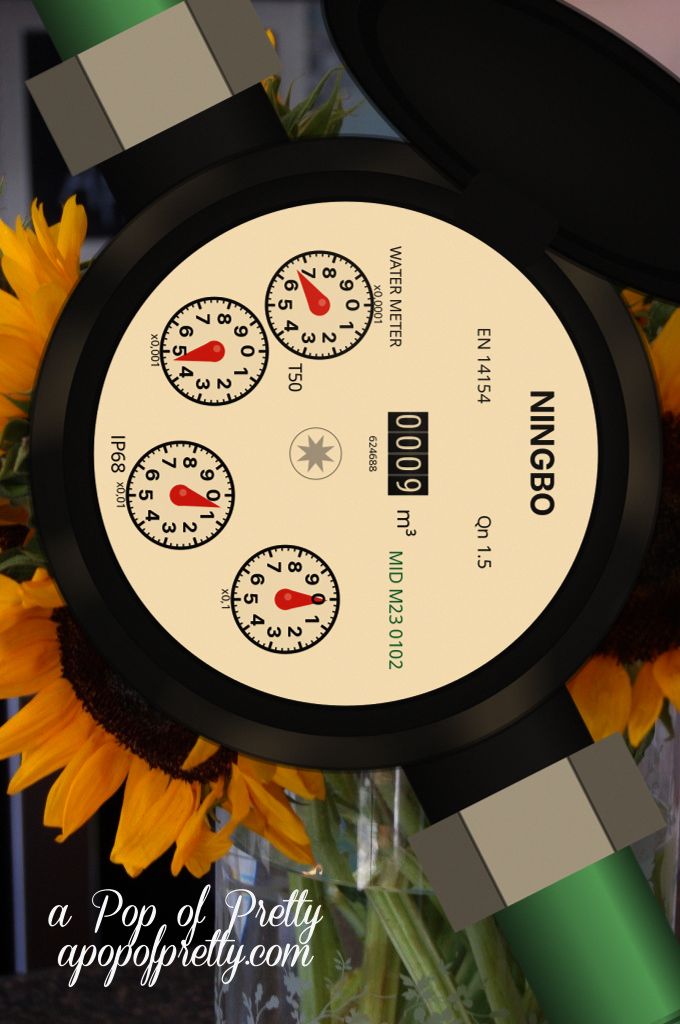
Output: **9.0046** m³
